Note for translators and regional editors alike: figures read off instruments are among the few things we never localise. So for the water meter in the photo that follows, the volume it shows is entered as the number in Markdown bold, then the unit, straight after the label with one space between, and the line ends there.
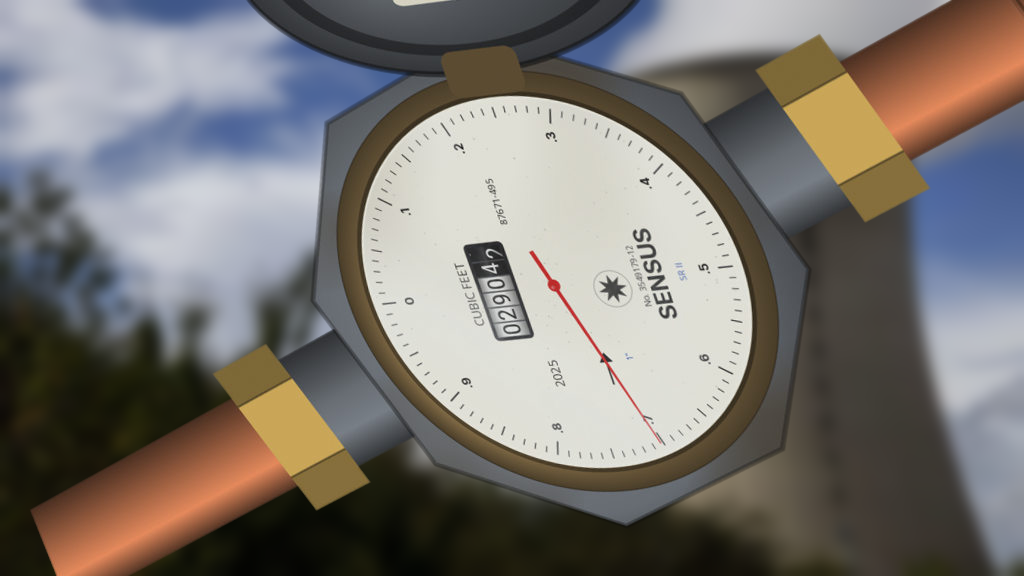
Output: **29041.70** ft³
